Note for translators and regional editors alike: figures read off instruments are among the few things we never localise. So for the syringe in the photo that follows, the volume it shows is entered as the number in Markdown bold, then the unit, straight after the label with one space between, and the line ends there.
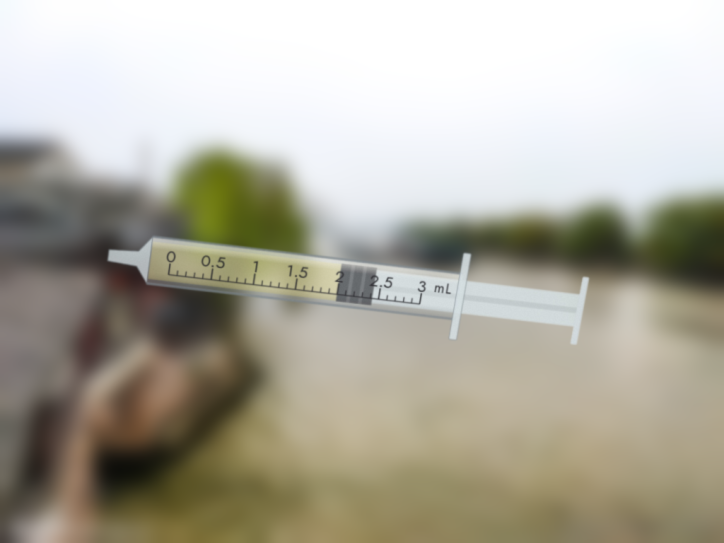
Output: **2** mL
